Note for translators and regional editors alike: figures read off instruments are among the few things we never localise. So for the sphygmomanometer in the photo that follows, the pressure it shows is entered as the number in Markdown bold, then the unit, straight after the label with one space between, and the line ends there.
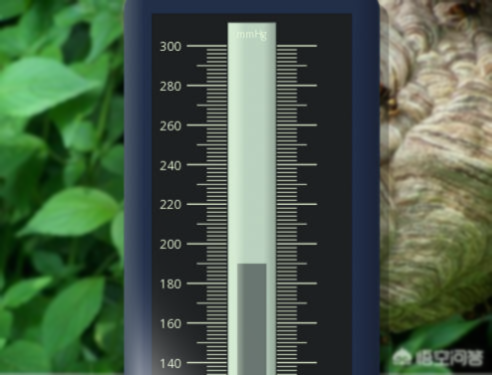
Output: **190** mmHg
